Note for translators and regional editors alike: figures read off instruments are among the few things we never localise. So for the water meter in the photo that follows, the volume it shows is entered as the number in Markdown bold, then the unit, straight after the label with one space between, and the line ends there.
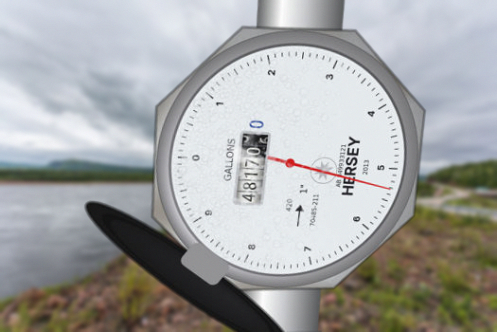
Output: **4817055.3** gal
